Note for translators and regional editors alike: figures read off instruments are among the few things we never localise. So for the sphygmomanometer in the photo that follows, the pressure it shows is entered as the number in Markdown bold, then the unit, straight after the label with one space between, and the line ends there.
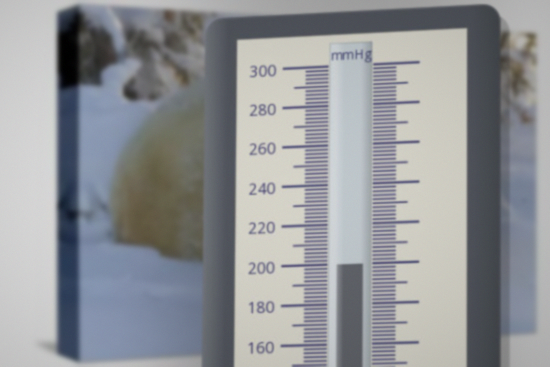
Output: **200** mmHg
